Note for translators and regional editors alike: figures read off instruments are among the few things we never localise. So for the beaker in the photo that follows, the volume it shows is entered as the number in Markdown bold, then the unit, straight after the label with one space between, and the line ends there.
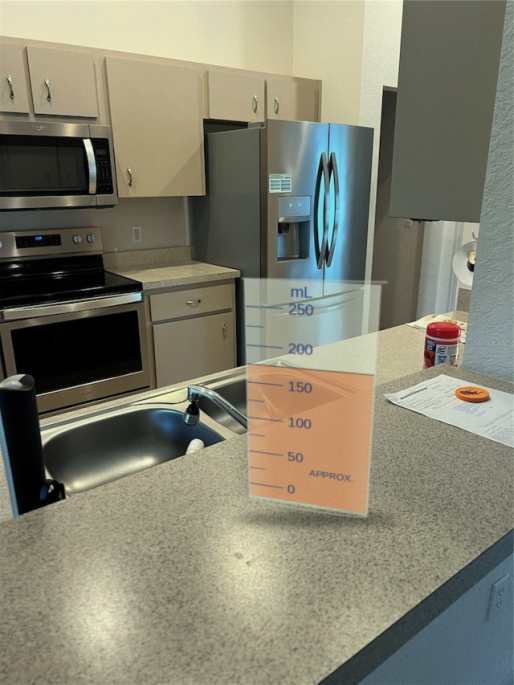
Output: **175** mL
